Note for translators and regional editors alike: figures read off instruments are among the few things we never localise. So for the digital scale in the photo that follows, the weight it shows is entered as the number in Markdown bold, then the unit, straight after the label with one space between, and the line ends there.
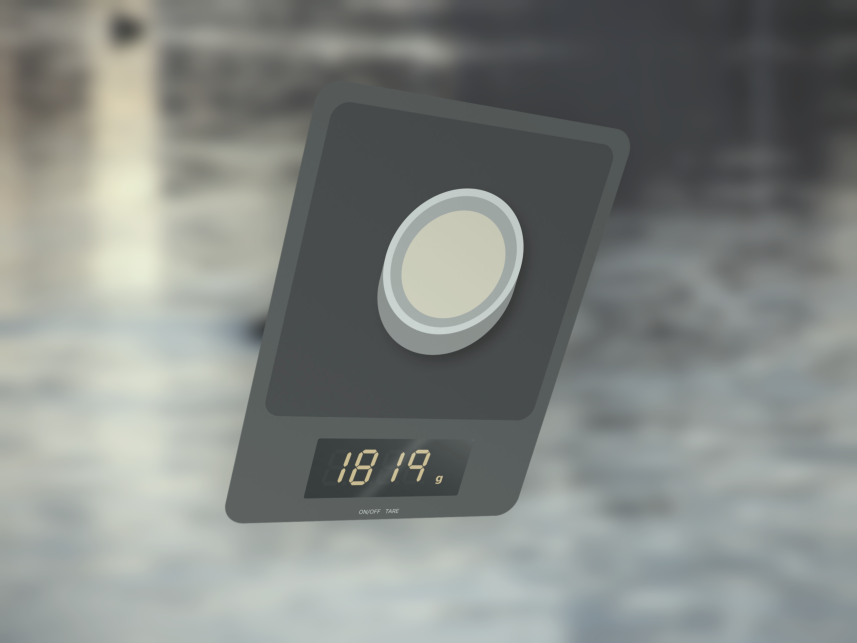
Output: **1819** g
